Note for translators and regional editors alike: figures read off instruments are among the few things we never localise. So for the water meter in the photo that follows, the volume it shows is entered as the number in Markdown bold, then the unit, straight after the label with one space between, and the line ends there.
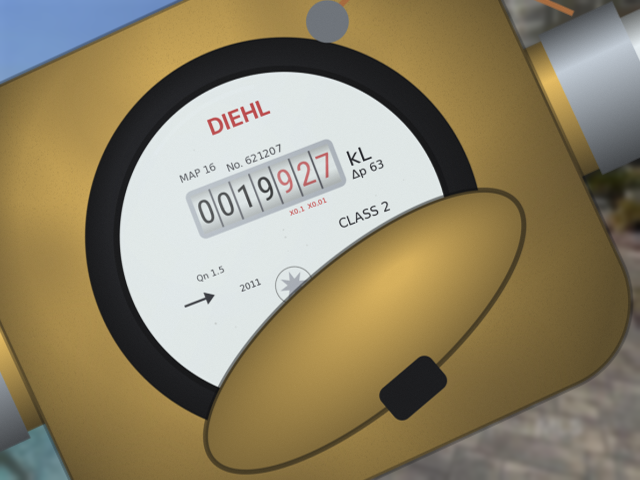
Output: **19.927** kL
